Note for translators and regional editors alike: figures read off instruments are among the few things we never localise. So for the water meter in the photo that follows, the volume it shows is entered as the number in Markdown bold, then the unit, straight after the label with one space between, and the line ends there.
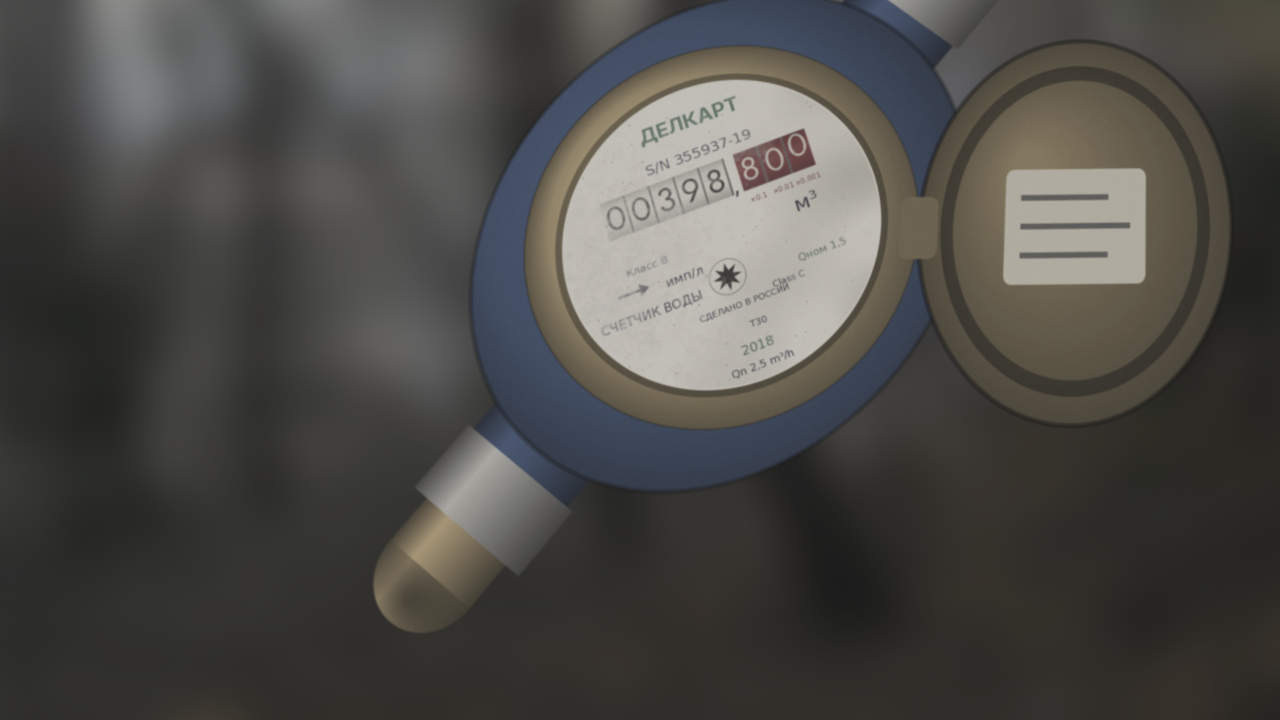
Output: **398.800** m³
